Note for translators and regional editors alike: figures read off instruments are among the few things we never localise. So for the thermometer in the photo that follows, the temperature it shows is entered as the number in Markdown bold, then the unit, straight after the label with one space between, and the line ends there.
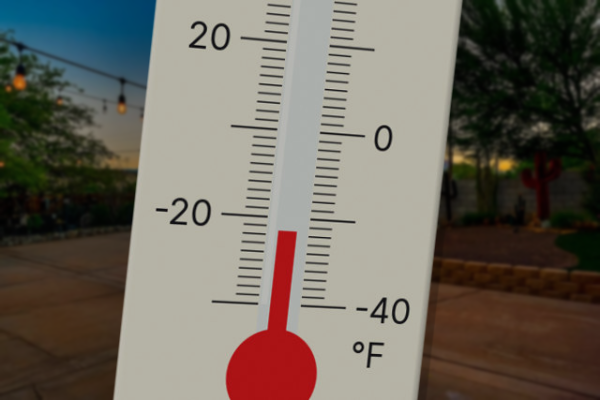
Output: **-23** °F
